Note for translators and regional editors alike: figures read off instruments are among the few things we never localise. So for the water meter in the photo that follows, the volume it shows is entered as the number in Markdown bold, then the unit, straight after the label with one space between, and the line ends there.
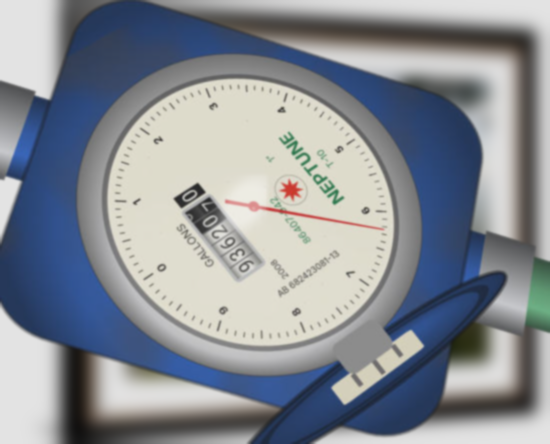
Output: **9362066.2** gal
